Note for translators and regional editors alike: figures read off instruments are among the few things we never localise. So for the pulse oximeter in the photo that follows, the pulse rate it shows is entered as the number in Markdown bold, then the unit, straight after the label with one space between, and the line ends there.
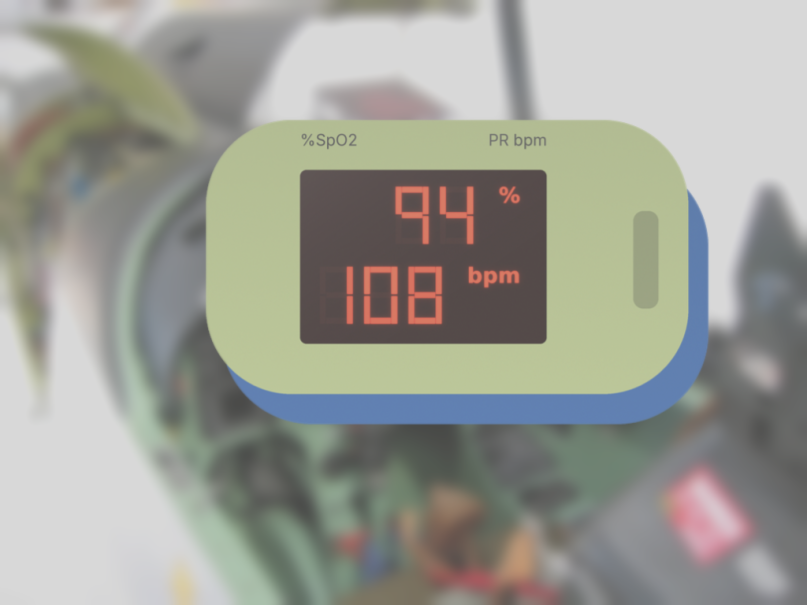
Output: **108** bpm
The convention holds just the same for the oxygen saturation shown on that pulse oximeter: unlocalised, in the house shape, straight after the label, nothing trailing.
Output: **94** %
